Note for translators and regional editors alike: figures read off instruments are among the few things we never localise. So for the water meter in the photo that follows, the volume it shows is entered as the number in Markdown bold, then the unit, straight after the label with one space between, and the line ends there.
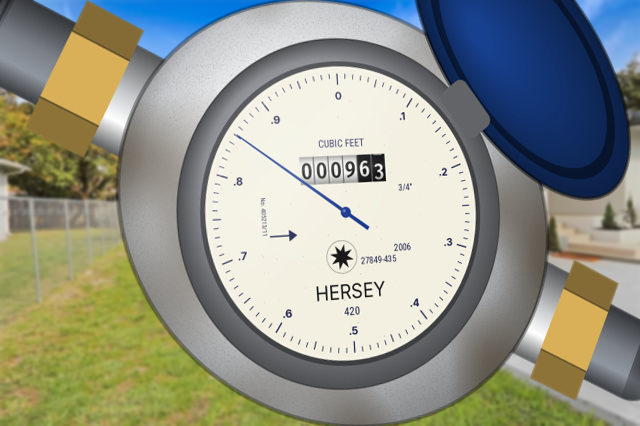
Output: **962.85** ft³
